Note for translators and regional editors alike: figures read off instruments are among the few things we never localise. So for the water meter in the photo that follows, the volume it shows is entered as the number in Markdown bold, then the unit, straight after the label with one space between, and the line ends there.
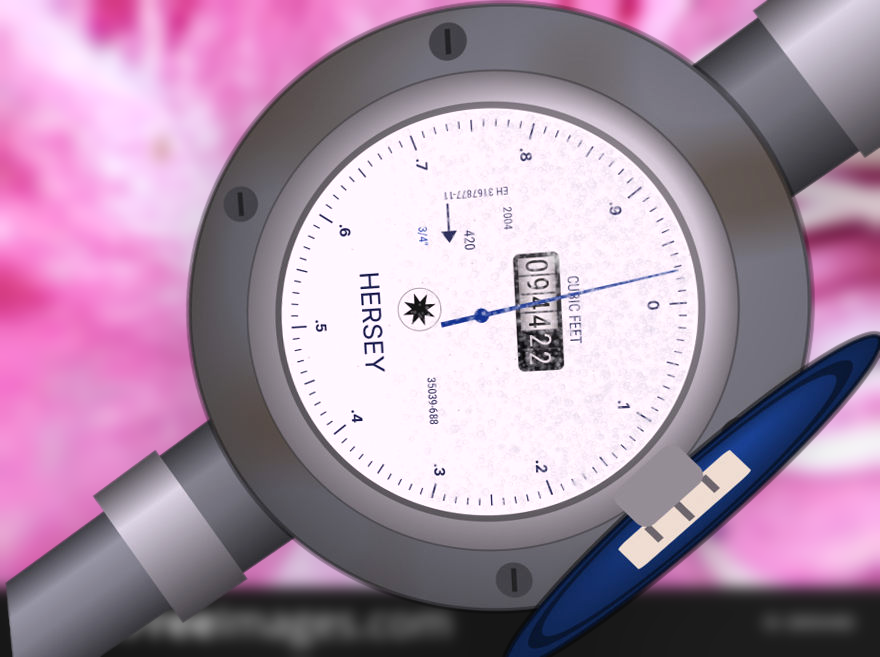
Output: **94421.97** ft³
